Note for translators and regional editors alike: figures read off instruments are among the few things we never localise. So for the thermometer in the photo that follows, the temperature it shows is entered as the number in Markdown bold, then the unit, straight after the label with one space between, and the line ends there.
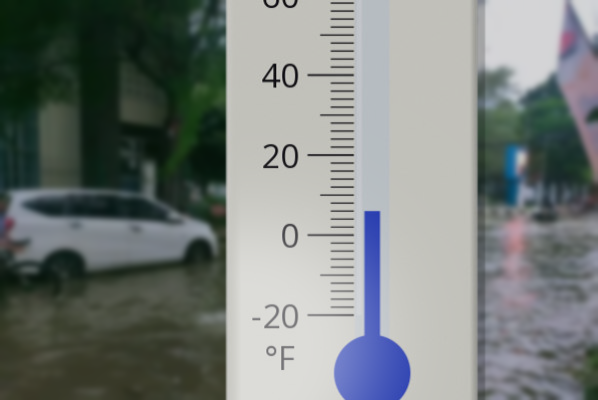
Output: **6** °F
